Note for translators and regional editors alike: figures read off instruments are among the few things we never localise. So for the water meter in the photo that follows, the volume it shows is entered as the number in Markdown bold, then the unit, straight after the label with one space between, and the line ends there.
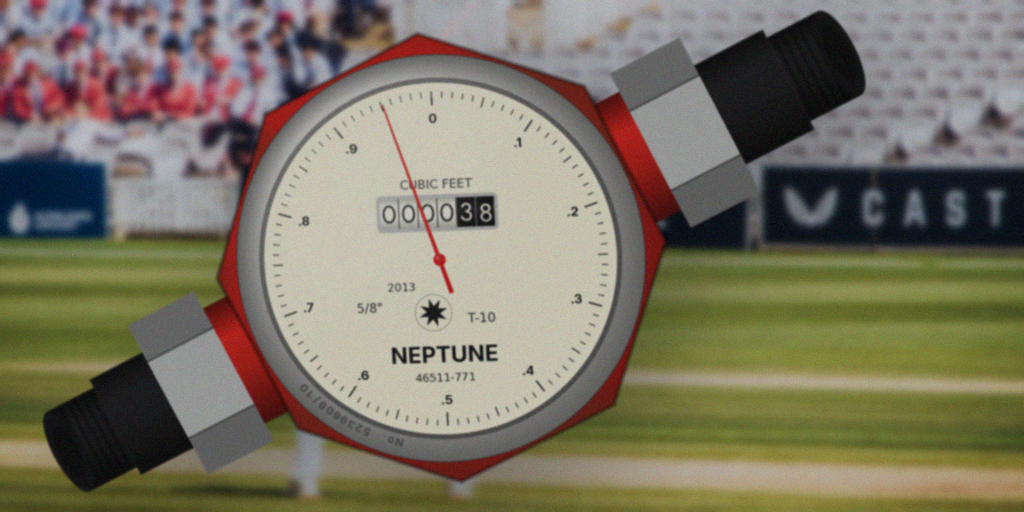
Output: **37.95** ft³
